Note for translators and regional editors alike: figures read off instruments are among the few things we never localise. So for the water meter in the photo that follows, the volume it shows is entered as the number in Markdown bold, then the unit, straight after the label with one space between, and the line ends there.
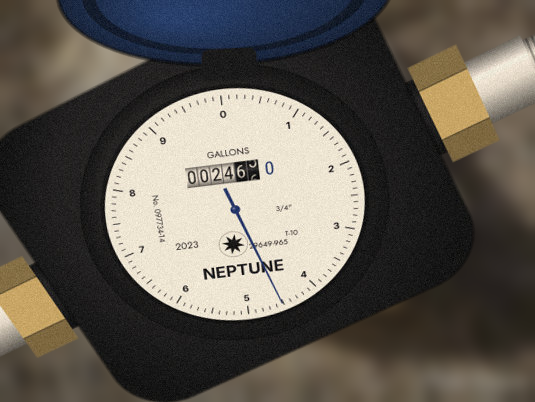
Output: **24654.5** gal
